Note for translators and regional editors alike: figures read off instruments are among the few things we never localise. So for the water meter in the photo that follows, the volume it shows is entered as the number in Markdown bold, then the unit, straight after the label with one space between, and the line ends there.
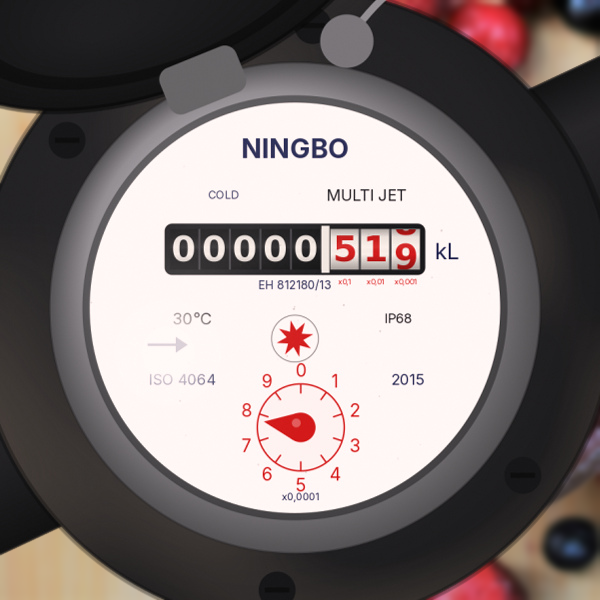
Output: **0.5187** kL
